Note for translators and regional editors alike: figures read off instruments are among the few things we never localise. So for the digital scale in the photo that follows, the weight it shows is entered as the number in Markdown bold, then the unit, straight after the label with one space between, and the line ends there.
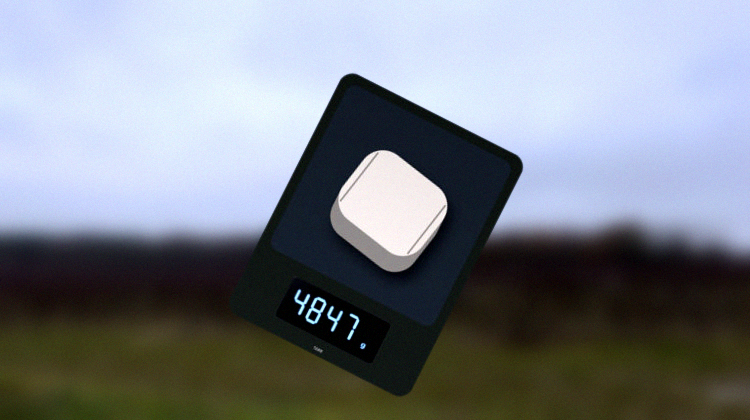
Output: **4847** g
